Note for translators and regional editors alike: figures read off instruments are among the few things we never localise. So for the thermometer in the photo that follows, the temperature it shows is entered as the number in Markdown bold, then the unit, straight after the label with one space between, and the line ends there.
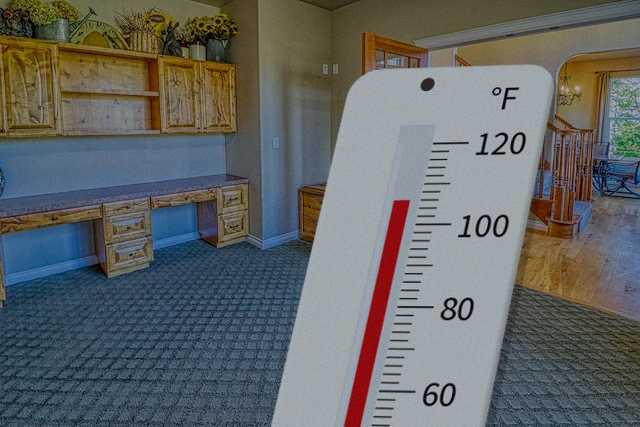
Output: **106** °F
